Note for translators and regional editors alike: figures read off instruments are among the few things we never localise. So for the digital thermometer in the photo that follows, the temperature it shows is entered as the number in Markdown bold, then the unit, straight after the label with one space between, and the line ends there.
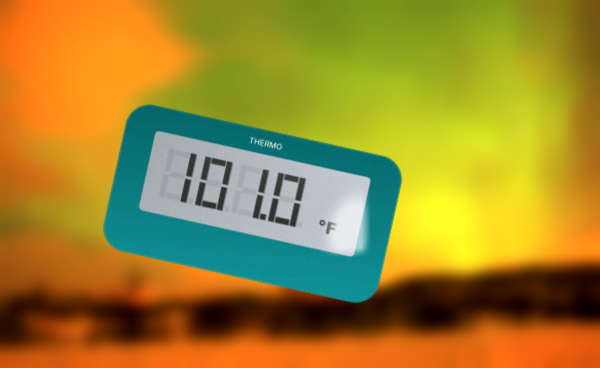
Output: **101.0** °F
